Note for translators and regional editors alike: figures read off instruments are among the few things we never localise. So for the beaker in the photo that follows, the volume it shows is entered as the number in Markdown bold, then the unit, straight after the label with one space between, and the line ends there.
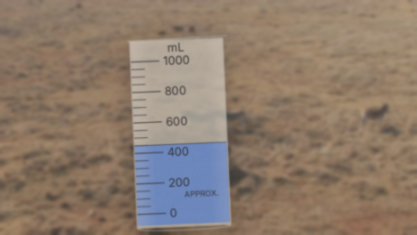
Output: **450** mL
